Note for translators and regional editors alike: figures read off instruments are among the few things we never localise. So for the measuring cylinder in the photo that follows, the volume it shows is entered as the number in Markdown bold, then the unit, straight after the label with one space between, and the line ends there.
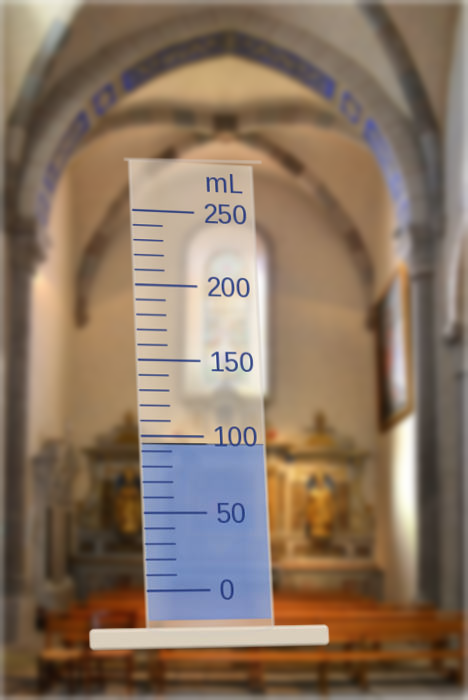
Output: **95** mL
